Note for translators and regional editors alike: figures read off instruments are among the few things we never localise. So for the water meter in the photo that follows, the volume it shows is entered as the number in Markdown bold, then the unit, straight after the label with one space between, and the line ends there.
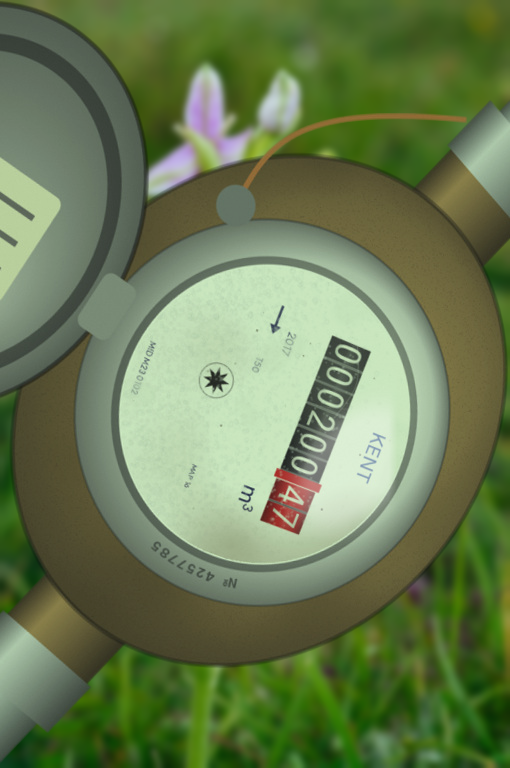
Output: **200.47** m³
